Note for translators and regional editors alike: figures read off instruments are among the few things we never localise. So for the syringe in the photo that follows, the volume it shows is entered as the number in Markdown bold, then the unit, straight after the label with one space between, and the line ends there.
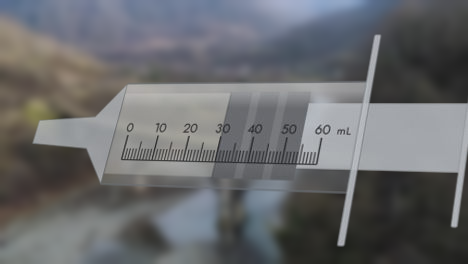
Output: **30** mL
